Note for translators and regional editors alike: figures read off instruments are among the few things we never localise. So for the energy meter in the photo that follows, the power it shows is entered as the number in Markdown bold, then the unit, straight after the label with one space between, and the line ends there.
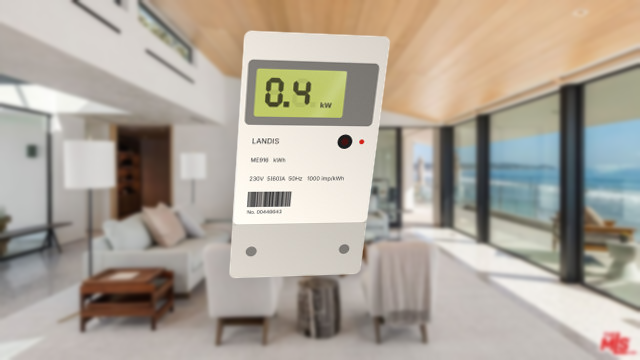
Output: **0.4** kW
